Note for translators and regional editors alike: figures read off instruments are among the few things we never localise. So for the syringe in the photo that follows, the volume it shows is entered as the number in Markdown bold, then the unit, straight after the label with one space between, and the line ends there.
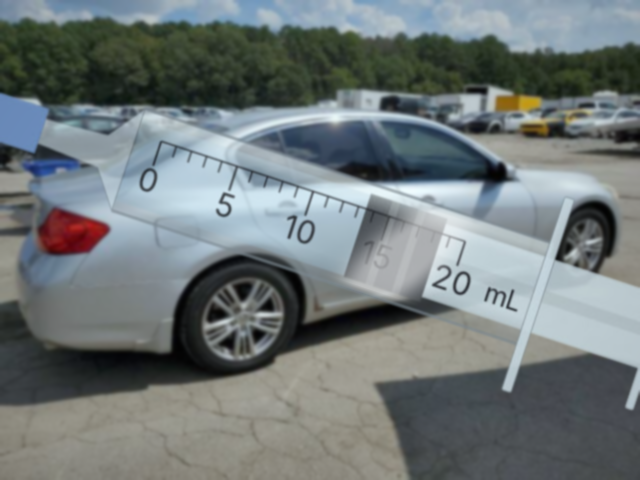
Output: **13.5** mL
